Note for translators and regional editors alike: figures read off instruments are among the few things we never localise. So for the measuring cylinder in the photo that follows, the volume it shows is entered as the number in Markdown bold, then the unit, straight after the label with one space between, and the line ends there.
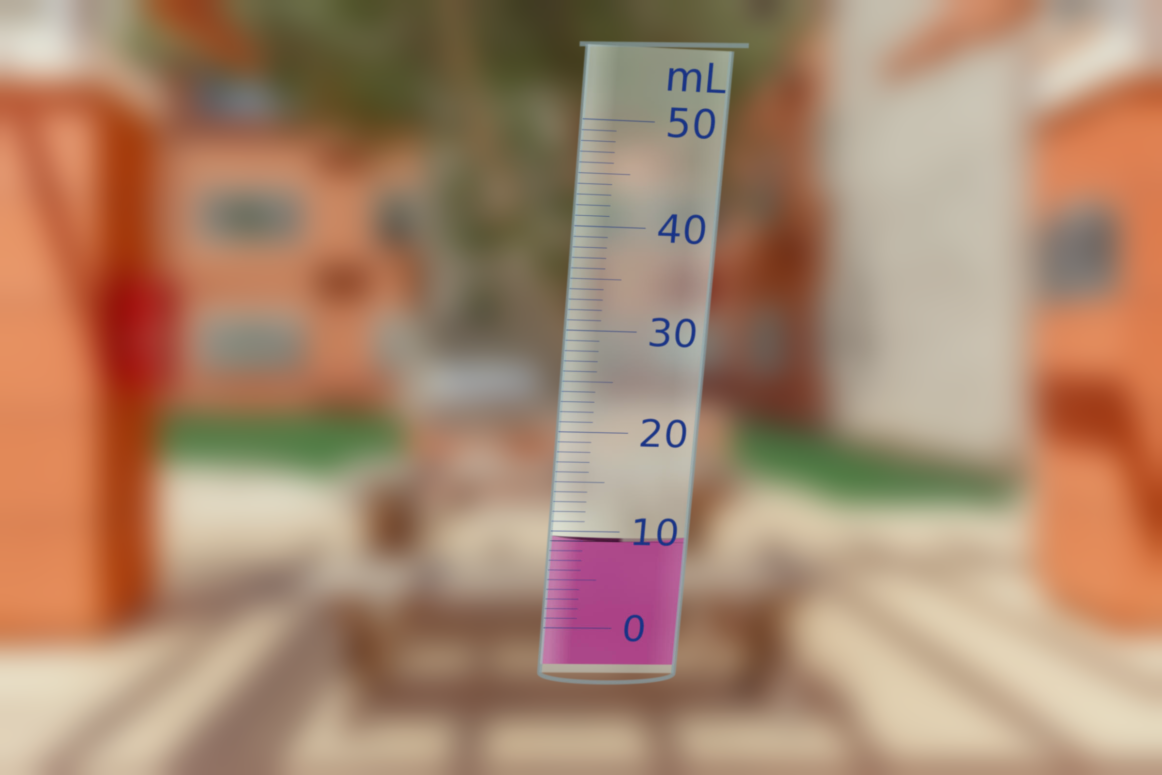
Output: **9** mL
